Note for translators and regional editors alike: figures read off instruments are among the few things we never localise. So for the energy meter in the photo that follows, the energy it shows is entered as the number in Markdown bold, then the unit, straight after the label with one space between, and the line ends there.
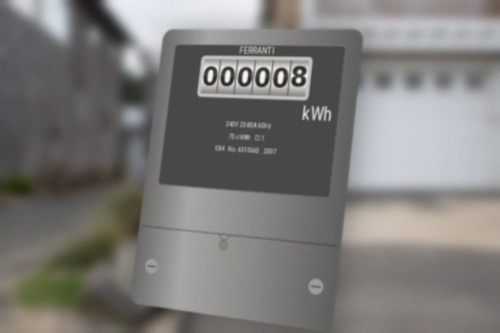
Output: **8** kWh
